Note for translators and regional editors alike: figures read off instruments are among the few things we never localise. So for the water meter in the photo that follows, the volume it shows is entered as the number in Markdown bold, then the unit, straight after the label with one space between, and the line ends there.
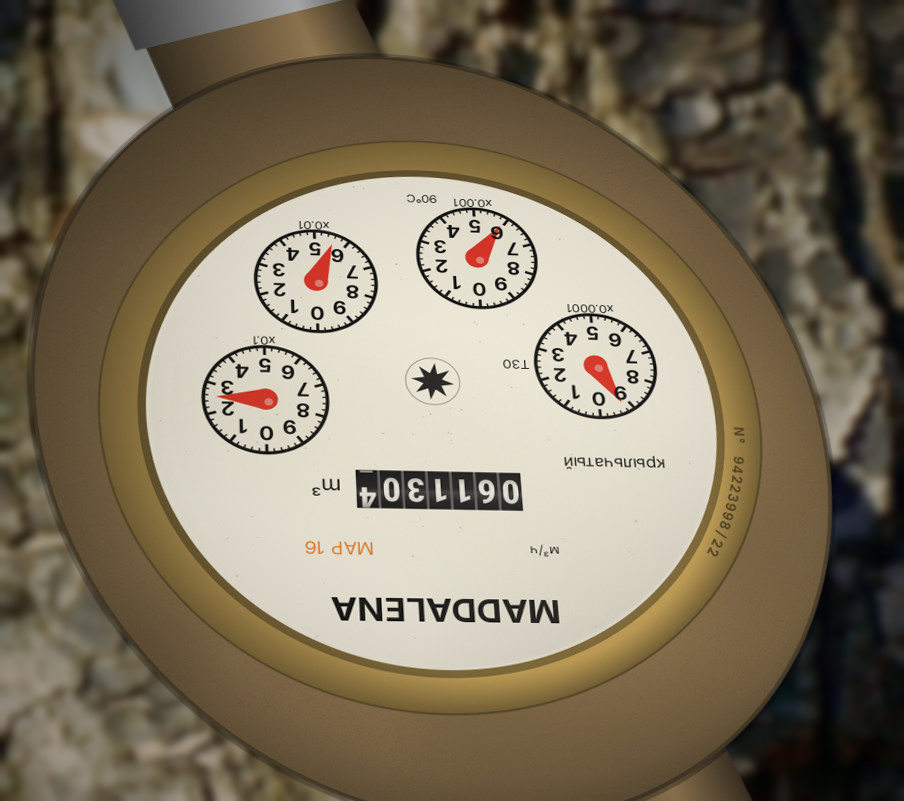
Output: **611304.2559** m³
